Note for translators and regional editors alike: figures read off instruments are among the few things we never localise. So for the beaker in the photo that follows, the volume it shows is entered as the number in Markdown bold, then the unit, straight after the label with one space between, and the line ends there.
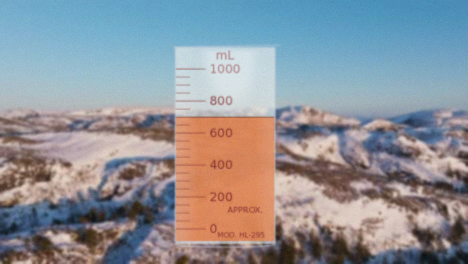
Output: **700** mL
